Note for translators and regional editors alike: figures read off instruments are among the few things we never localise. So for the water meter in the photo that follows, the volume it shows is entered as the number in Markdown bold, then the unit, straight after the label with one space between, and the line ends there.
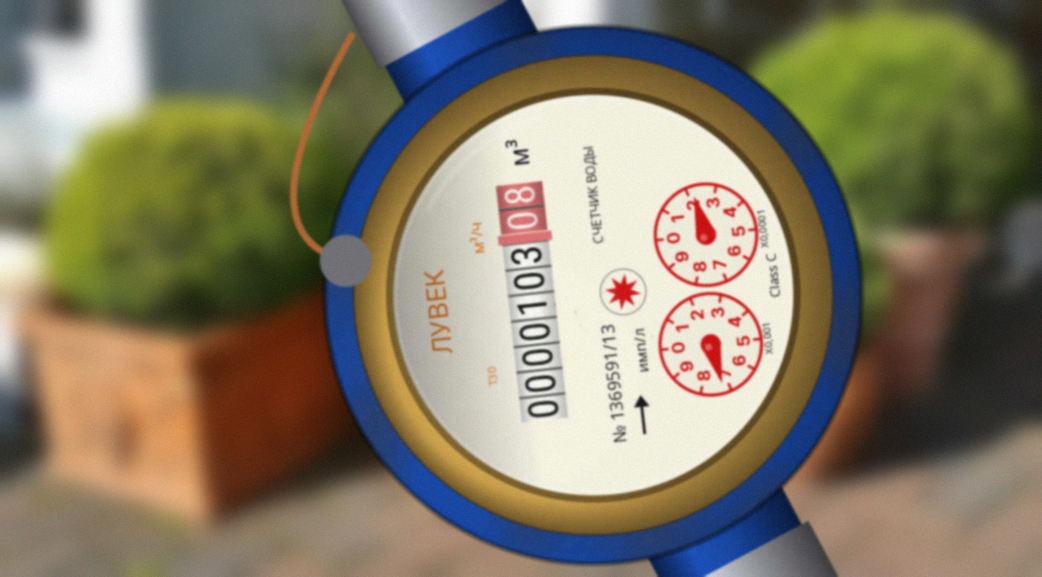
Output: **103.0872** m³
